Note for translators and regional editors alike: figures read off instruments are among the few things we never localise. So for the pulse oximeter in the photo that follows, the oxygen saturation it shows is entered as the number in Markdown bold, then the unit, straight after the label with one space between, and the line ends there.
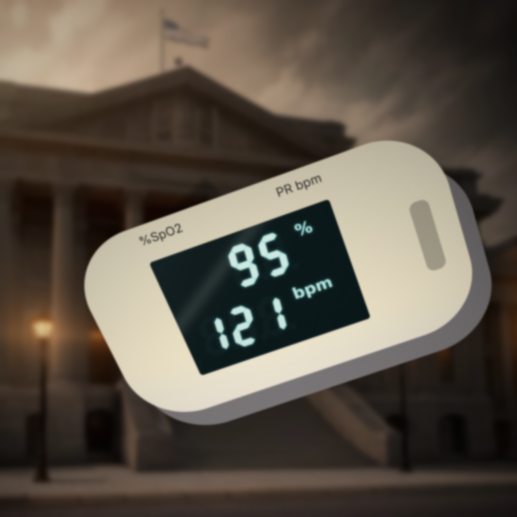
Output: **95** %
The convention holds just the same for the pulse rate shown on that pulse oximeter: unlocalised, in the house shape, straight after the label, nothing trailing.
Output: **121** bpm
